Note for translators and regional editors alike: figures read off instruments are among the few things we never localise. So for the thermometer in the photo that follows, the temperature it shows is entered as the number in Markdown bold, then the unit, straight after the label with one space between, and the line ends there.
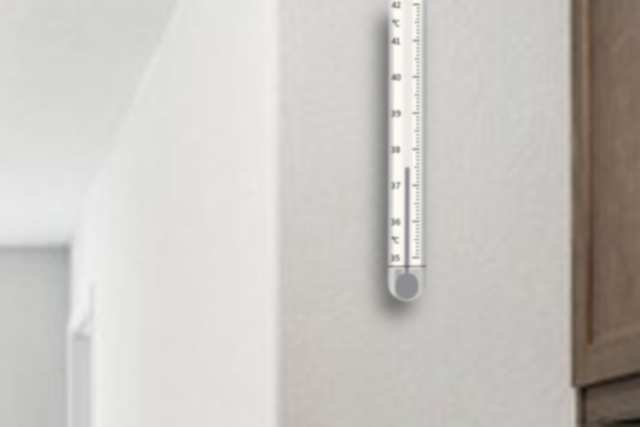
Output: **37.5** °C
